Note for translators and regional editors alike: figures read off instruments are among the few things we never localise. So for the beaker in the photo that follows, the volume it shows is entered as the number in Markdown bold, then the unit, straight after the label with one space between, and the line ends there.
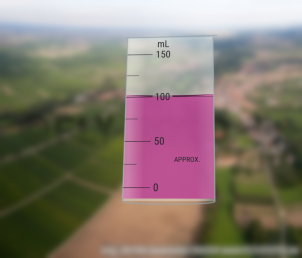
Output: **100** mL
